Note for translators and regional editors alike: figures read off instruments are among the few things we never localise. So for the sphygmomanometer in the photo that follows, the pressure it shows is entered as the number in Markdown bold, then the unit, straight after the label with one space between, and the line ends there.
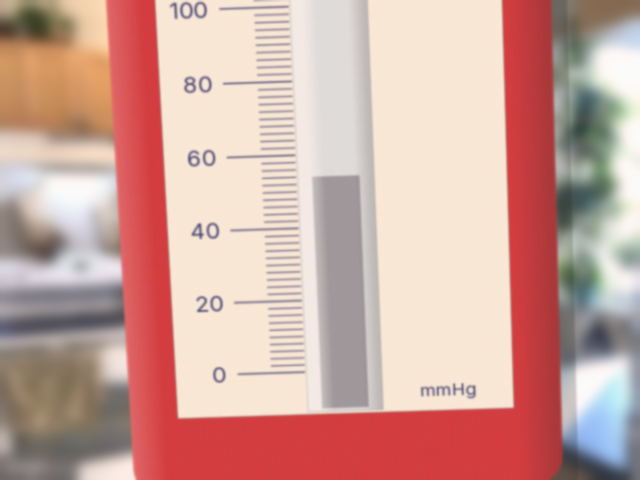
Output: **54** mmHg
